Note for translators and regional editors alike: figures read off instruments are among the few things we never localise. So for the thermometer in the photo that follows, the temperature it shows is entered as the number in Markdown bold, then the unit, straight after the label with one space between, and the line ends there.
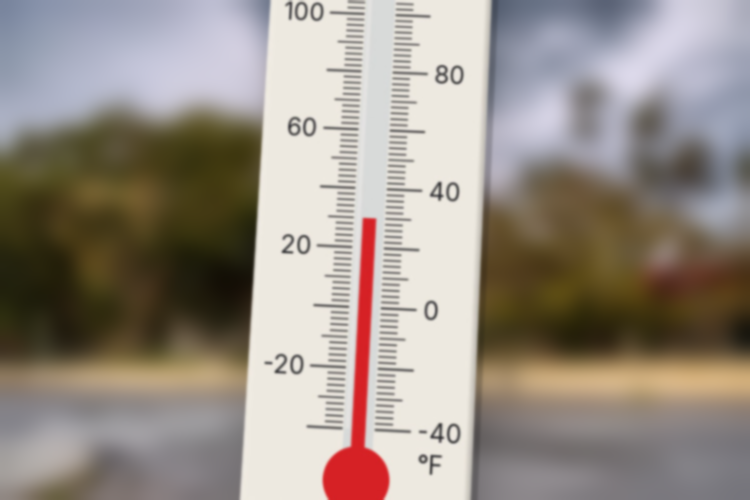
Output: **30** °F
